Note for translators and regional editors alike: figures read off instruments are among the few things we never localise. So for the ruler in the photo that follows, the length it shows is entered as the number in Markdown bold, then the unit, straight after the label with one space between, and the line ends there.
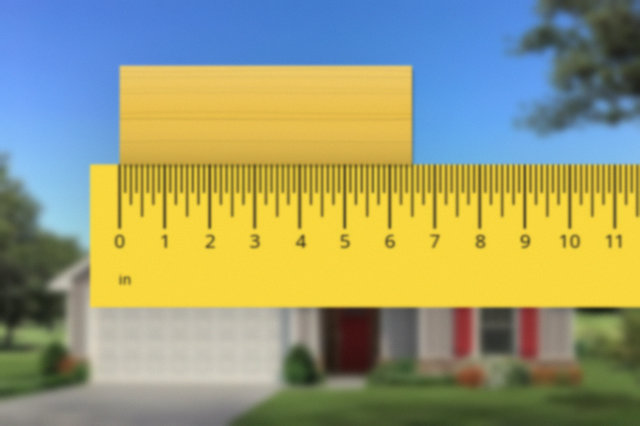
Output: **6.5** in
